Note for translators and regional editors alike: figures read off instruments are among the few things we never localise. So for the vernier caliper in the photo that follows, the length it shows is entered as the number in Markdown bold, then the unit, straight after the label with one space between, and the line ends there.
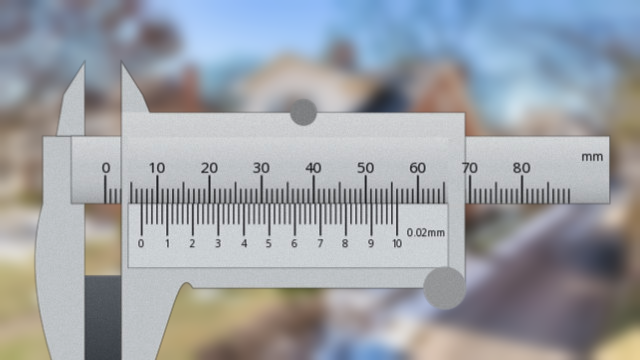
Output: **7.0** mm
